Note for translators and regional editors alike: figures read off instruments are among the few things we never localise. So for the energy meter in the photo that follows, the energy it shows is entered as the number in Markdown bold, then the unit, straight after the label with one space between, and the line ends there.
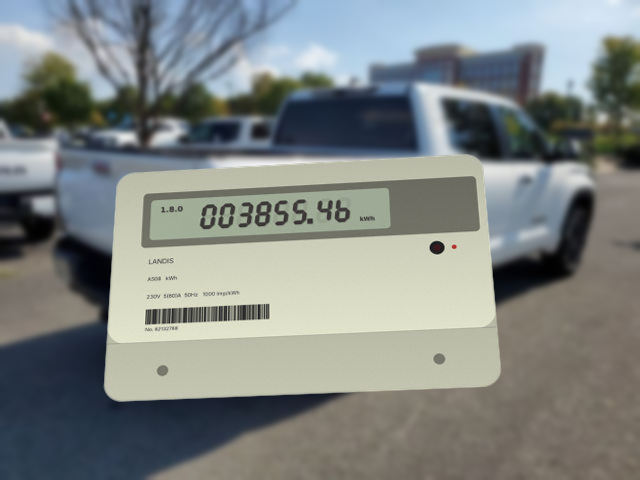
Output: **3855.46** kWh
